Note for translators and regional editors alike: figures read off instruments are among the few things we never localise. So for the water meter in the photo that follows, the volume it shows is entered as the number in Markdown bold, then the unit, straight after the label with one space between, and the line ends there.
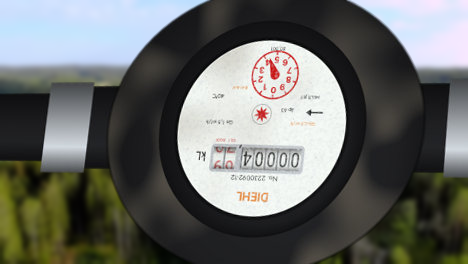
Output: **4.694** kL
